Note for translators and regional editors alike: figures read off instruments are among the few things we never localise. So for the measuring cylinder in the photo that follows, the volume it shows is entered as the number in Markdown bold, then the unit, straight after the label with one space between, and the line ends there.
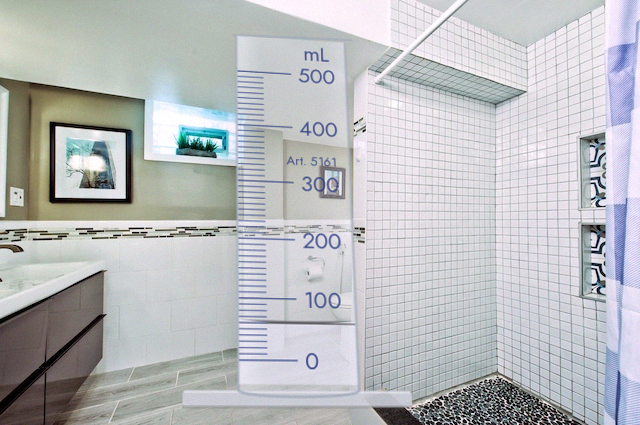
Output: **60** mL
